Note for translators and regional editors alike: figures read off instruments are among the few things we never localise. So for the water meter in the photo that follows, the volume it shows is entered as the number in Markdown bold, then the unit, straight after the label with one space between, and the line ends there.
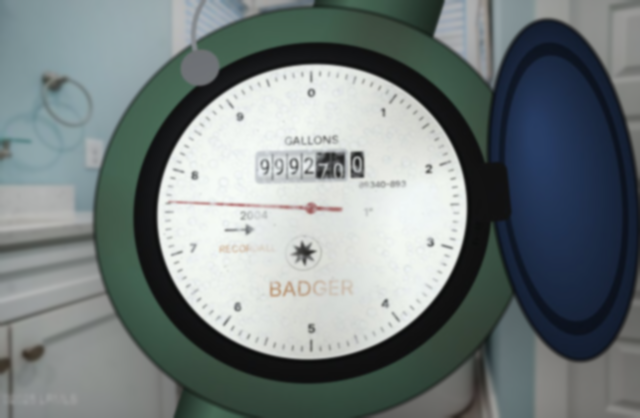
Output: **9992697.6** gal
